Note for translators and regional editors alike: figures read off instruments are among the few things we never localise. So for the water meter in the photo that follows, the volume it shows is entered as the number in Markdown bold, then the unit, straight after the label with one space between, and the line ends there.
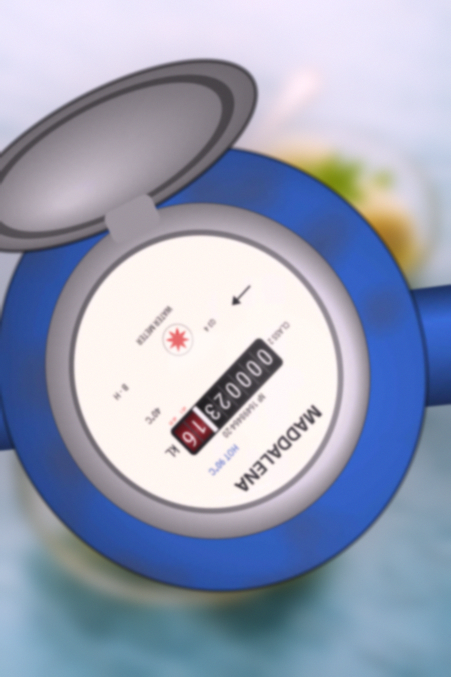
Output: **23.16** kL
